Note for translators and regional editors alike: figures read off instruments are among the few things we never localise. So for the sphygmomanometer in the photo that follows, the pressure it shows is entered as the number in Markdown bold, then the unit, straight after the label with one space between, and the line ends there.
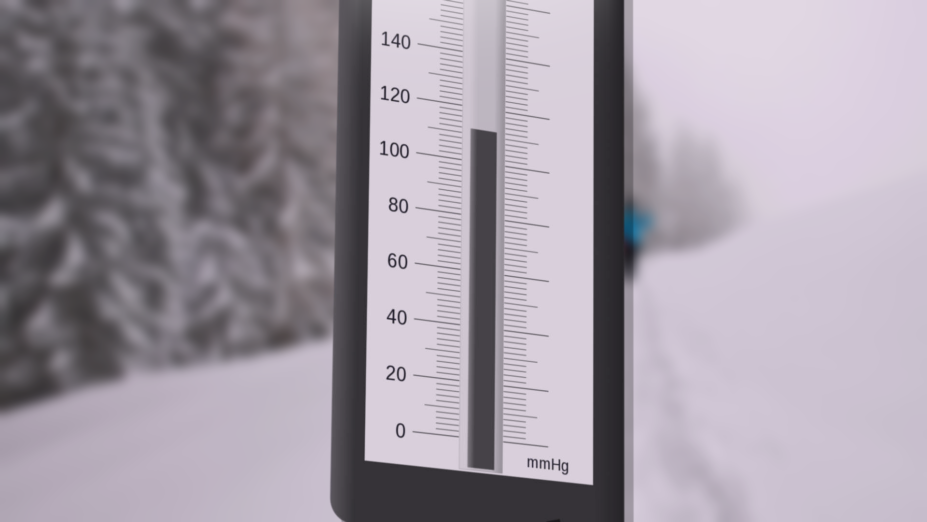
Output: **112** mmHg
